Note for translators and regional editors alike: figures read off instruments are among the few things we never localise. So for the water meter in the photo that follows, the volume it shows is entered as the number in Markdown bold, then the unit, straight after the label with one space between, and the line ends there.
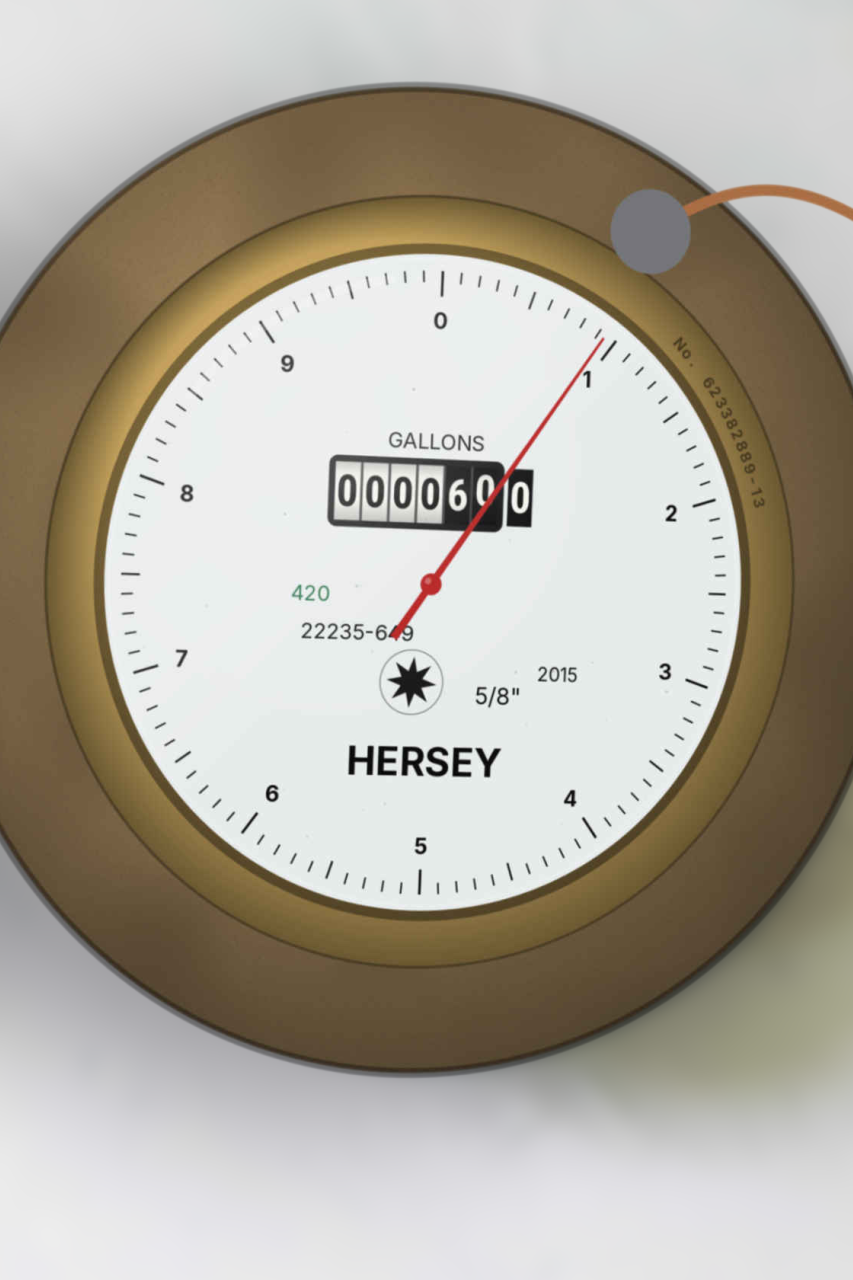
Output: **600.9** gal
